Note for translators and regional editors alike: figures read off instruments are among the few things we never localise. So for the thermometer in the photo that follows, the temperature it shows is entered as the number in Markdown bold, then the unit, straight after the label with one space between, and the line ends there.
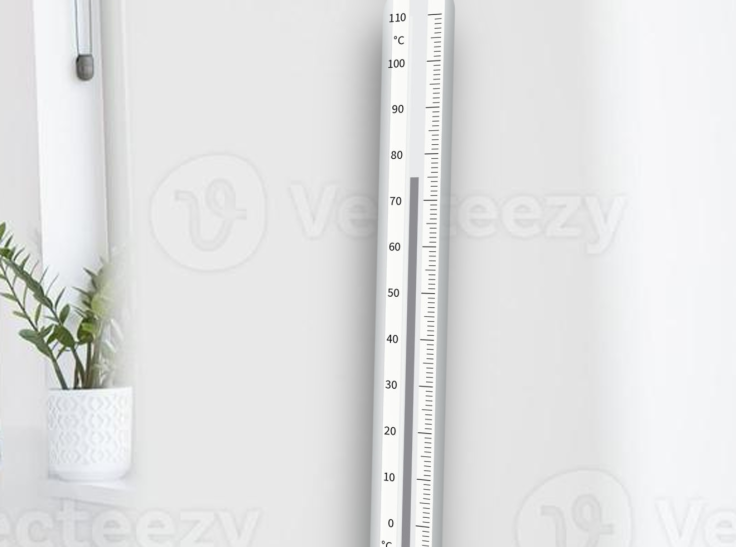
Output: **75** °C
